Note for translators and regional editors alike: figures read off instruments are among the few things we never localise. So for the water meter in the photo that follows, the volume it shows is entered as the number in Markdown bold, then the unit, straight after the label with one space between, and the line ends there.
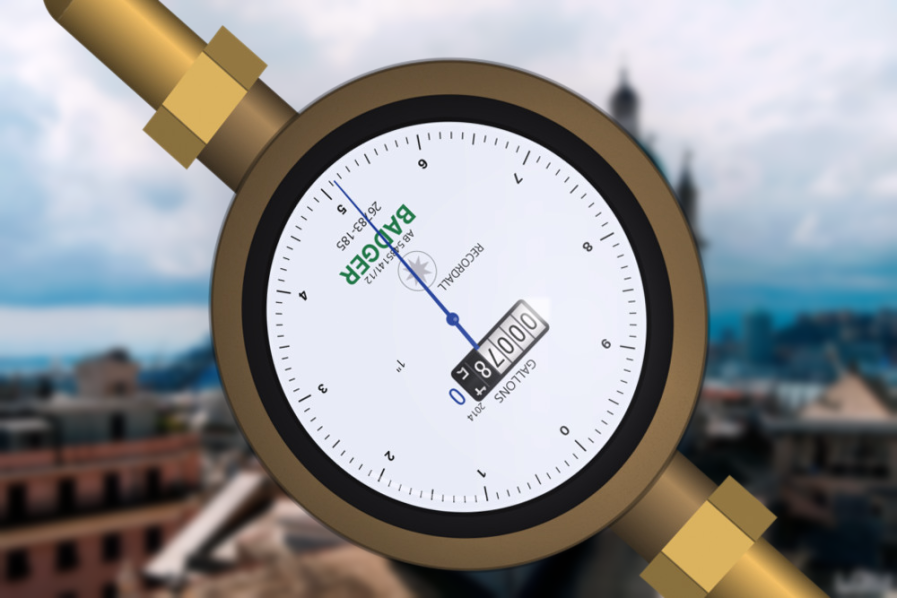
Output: **7845.1** gal
